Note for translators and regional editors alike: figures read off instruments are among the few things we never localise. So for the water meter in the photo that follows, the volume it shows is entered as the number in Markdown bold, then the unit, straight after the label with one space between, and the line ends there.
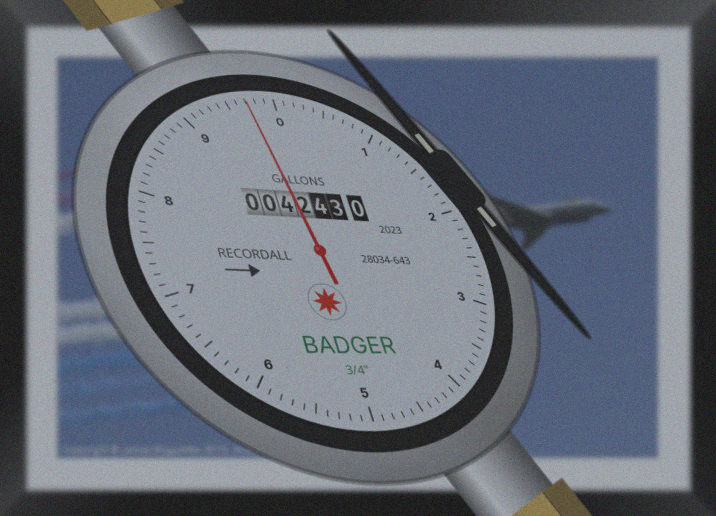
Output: **42429.7** gal
